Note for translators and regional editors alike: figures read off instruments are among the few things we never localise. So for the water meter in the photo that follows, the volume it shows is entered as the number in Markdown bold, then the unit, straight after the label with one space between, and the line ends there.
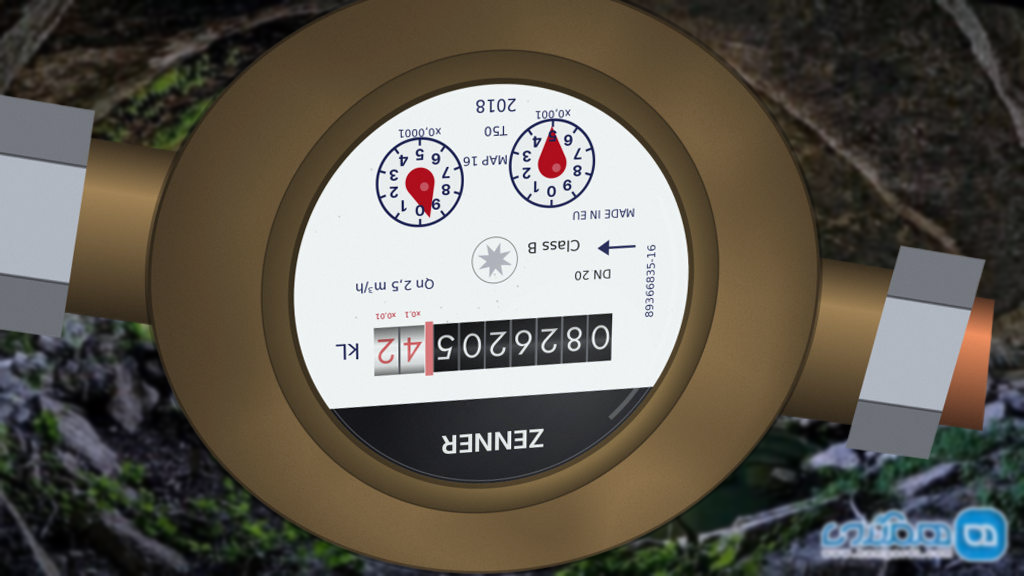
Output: **826205.4249** kL
